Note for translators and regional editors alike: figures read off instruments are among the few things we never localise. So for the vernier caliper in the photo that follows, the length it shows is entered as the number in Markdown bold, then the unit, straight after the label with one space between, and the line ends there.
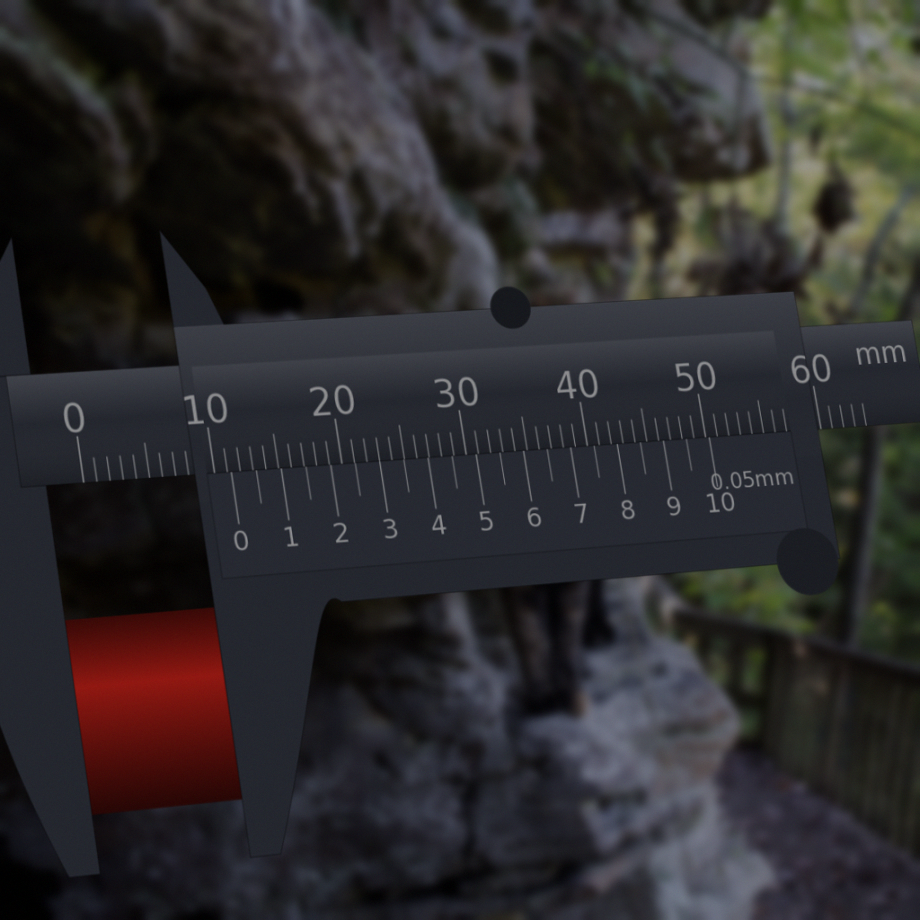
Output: **11.3** mm
